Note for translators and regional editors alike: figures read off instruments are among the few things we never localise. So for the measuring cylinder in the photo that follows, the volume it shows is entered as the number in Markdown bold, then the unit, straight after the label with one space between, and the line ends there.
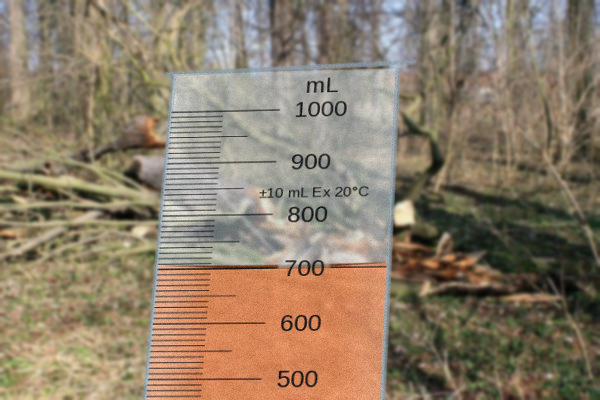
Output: **700** mL
